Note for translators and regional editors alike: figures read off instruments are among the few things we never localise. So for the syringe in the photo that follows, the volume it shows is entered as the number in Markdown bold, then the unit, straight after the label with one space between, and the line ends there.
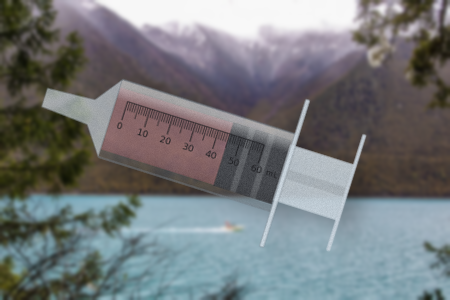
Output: **45** mL
